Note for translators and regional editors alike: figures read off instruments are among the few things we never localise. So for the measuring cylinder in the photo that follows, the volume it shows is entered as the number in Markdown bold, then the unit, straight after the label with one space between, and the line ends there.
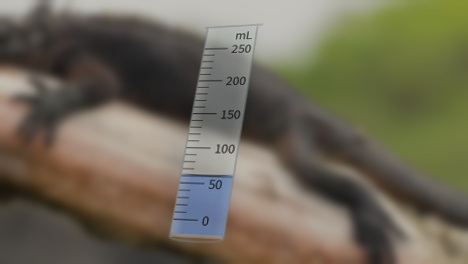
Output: **60** mL
